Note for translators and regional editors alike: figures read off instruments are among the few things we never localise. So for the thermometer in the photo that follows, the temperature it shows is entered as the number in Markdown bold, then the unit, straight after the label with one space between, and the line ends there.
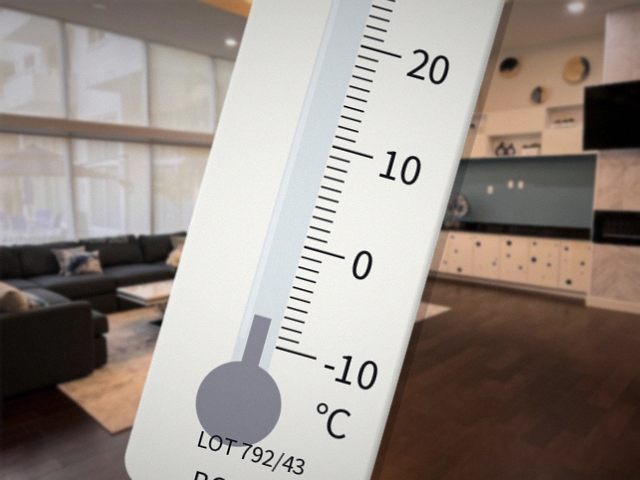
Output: **-7.5** °C
